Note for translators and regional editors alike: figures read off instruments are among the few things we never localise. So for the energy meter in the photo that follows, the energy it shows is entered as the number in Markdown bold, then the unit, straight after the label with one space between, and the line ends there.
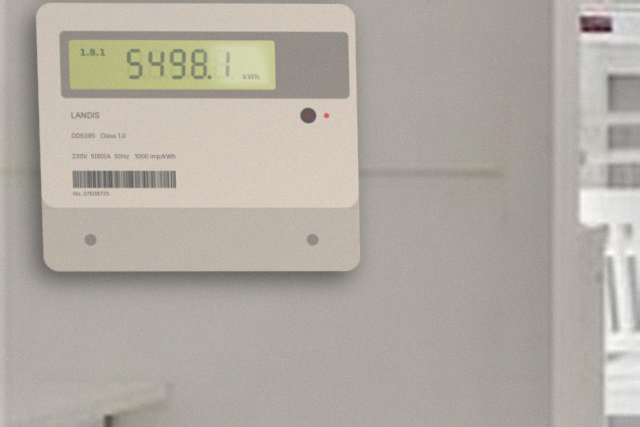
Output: **5498.1** kWh
